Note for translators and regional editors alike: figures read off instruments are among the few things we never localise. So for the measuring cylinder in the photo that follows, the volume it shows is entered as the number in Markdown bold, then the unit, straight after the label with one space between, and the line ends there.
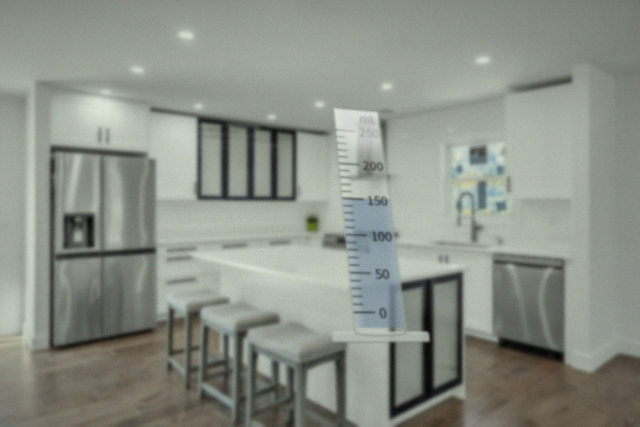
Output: **150** mL
